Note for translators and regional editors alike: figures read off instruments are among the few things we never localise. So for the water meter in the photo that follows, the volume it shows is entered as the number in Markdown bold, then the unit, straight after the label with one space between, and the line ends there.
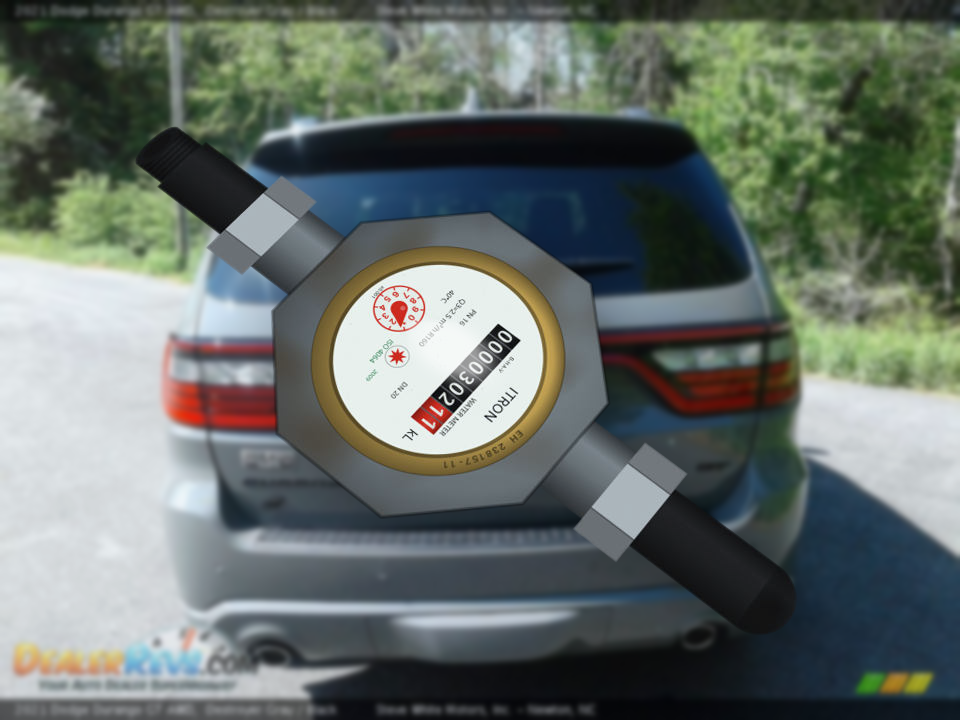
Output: **302.111** kL
